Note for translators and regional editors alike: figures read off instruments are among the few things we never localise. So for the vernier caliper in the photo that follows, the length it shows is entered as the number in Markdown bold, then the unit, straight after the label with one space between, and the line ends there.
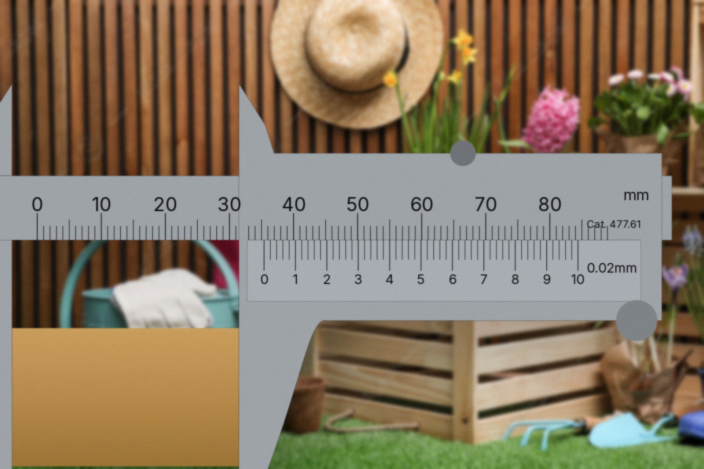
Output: **35.4** mm
